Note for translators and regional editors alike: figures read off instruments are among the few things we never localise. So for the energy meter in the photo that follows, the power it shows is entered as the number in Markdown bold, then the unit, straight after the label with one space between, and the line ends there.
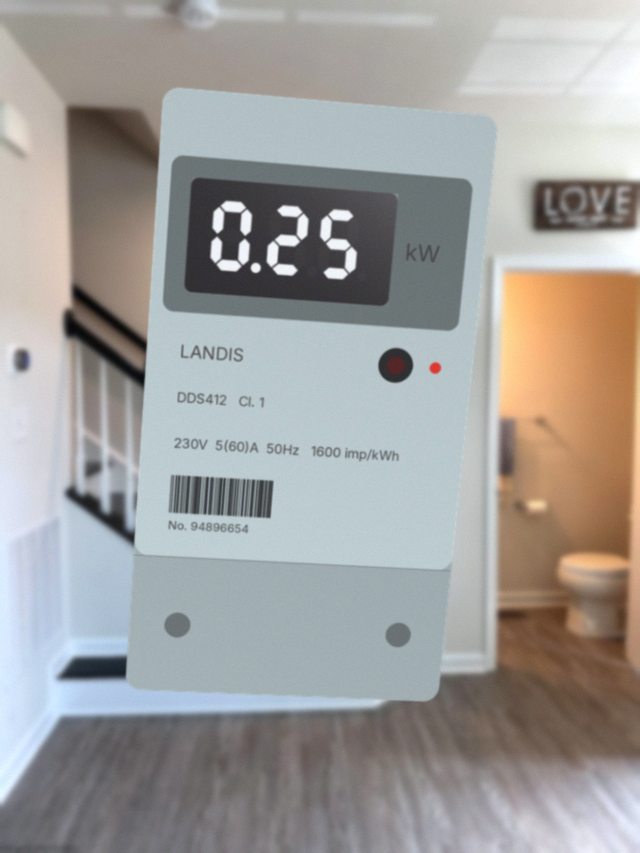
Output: **0.25** kW
